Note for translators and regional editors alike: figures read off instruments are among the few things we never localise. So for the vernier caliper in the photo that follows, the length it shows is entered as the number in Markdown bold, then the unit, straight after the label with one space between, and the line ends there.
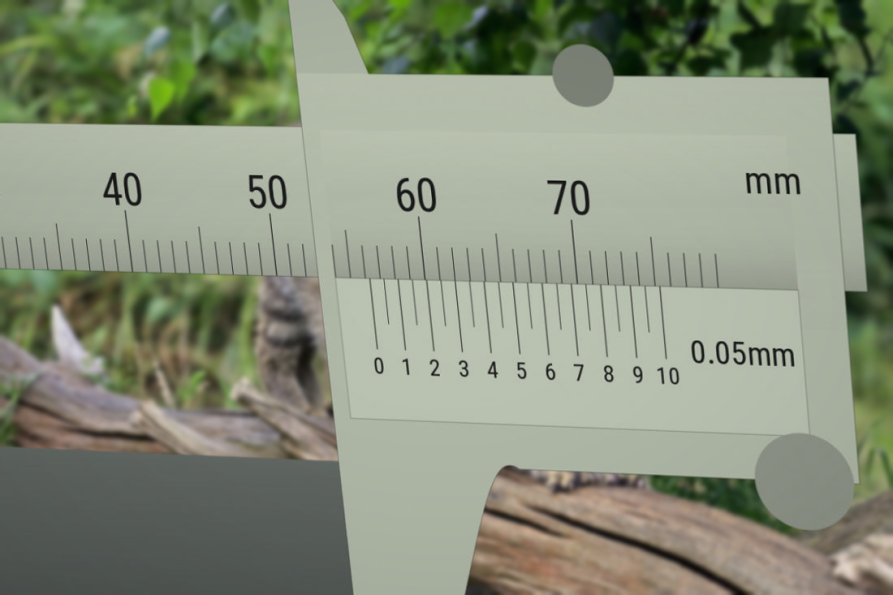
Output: **56.3** mm
